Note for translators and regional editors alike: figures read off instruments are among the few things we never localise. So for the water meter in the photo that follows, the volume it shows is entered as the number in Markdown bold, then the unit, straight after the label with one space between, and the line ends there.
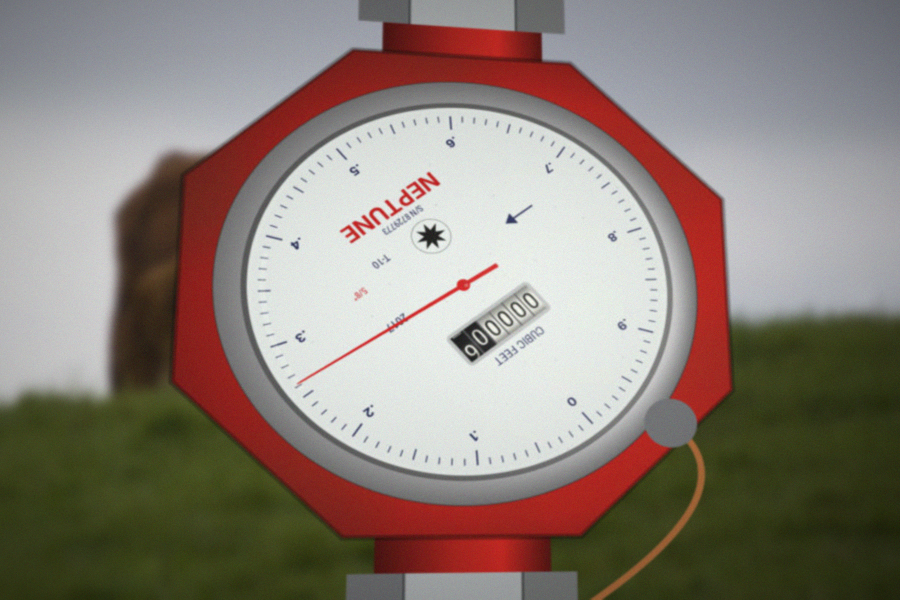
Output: **6.26** ft³
